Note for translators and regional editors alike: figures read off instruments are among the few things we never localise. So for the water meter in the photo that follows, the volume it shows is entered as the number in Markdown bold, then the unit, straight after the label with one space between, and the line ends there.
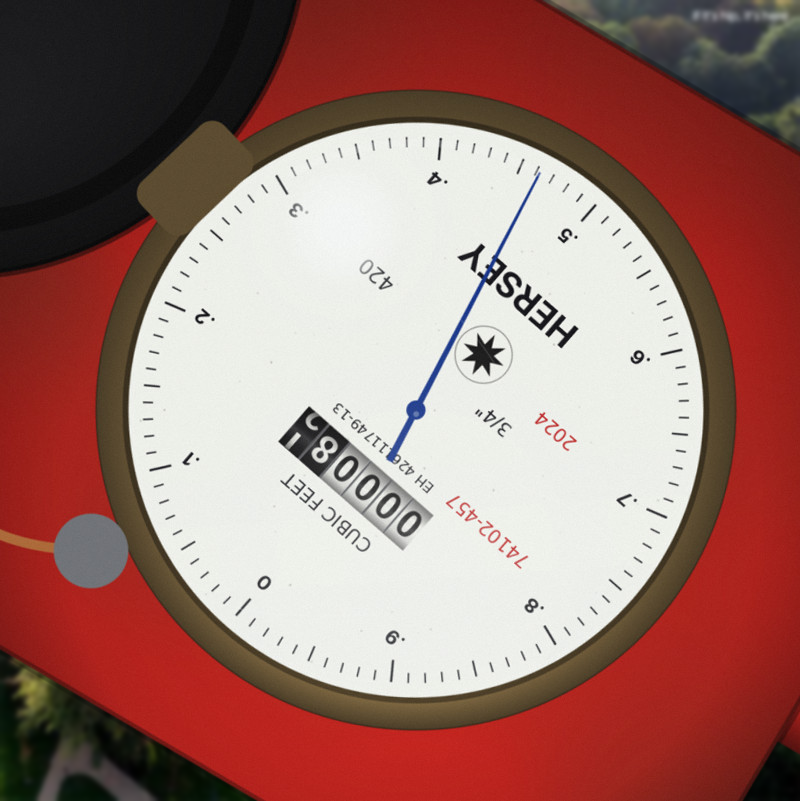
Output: **81.46** ft³
